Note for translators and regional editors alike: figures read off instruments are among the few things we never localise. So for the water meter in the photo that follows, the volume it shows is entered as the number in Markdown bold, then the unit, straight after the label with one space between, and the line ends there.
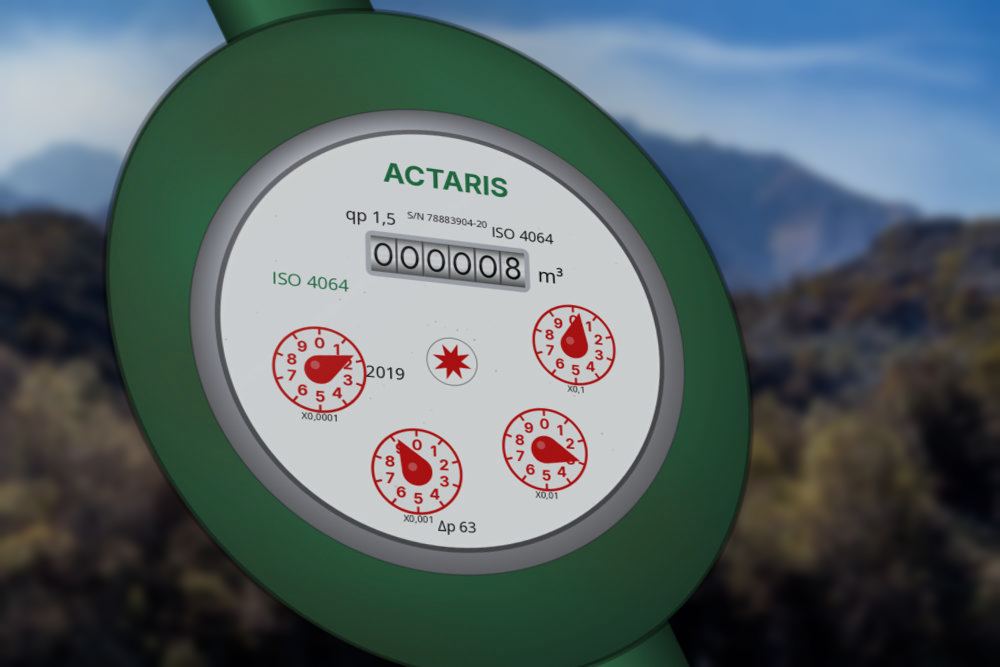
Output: **8.0291** m³
